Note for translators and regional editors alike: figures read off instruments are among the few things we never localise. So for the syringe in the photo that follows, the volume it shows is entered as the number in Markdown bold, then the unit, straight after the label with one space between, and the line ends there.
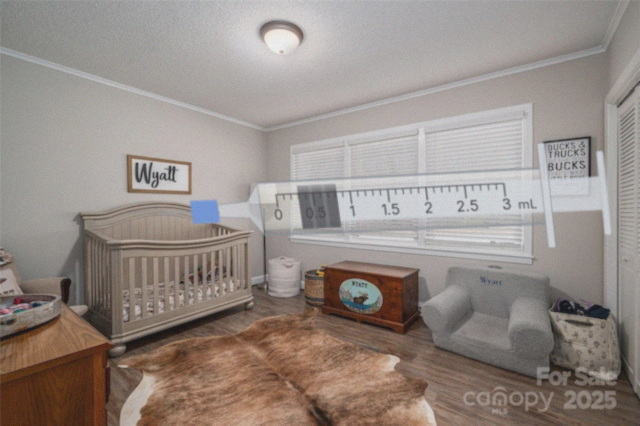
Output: **0.3** mL
